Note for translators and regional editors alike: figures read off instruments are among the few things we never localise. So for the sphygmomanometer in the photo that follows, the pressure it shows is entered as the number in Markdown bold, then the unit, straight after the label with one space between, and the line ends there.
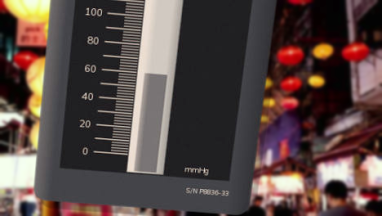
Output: **60** mmHg
